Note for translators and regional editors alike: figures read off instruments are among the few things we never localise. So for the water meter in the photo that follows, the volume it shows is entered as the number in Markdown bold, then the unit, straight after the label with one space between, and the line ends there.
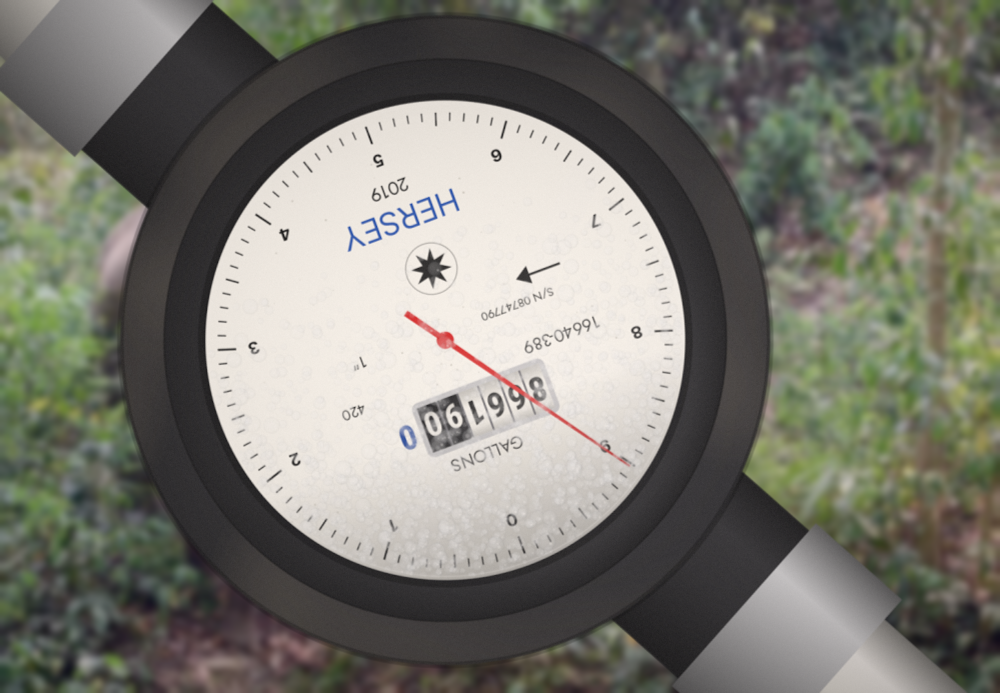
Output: **8661899.0** gal
